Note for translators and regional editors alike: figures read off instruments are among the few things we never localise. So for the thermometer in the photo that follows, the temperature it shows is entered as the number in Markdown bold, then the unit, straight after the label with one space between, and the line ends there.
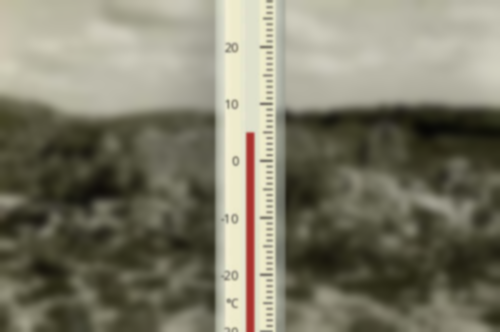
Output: **5** °C
